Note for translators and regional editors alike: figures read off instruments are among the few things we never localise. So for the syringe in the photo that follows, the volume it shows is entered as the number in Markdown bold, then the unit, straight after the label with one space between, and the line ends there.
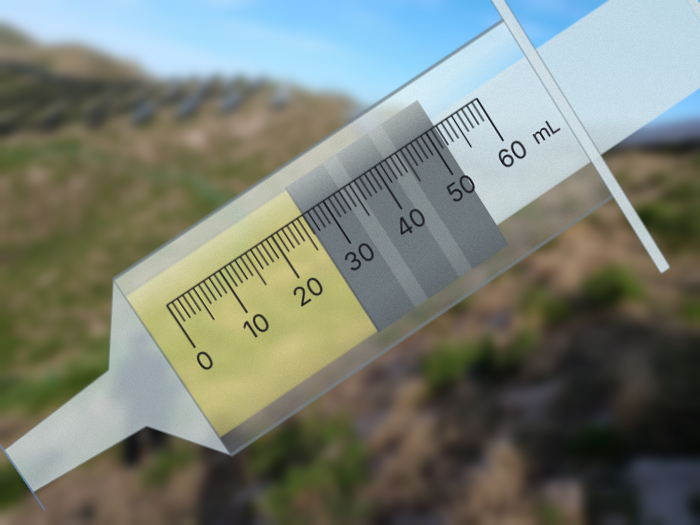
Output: **26** mL
